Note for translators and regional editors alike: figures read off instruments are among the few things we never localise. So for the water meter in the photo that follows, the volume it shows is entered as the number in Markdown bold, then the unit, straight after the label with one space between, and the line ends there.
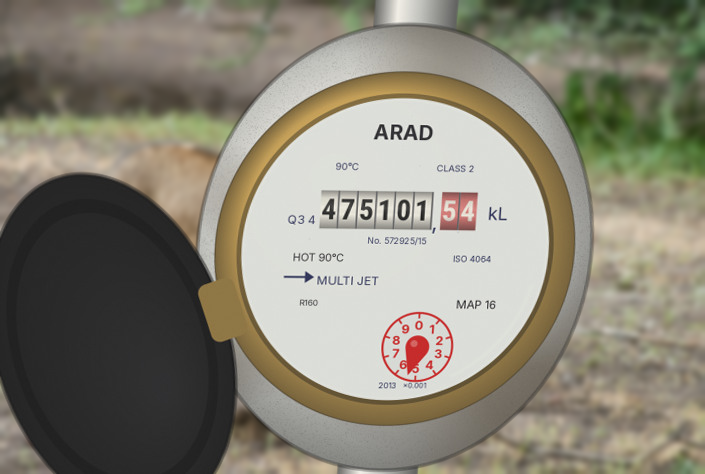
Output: **475101.545** kL
